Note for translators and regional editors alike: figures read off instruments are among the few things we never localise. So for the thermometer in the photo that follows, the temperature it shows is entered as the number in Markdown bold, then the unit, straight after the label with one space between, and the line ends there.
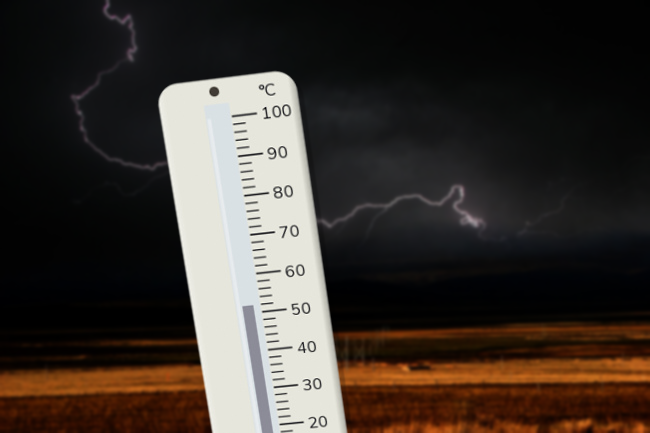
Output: **52** °C
